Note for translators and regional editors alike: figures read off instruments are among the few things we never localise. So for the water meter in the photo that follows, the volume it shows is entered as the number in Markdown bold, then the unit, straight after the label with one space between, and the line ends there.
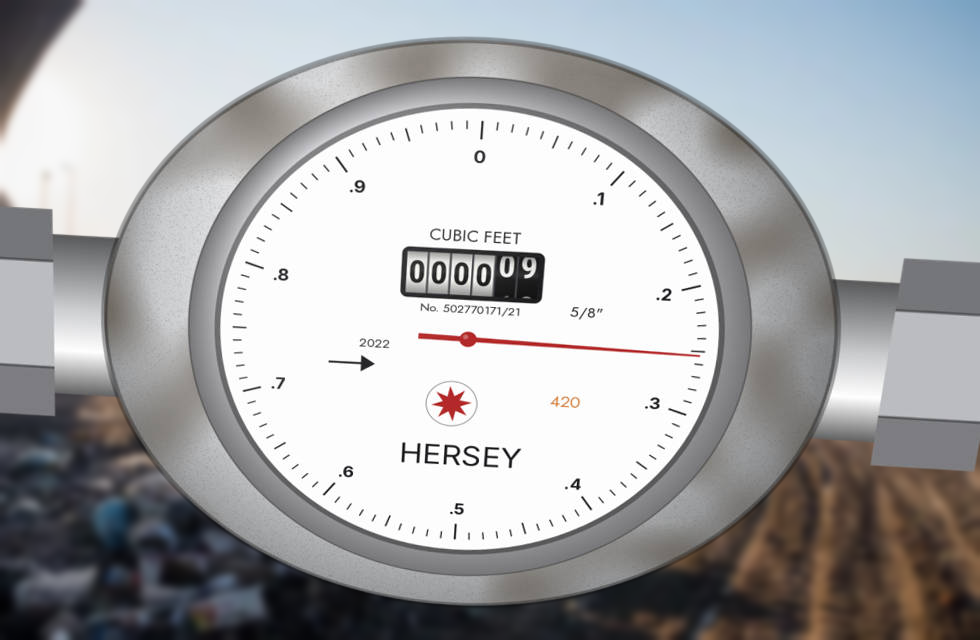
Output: **9.25** ft³
